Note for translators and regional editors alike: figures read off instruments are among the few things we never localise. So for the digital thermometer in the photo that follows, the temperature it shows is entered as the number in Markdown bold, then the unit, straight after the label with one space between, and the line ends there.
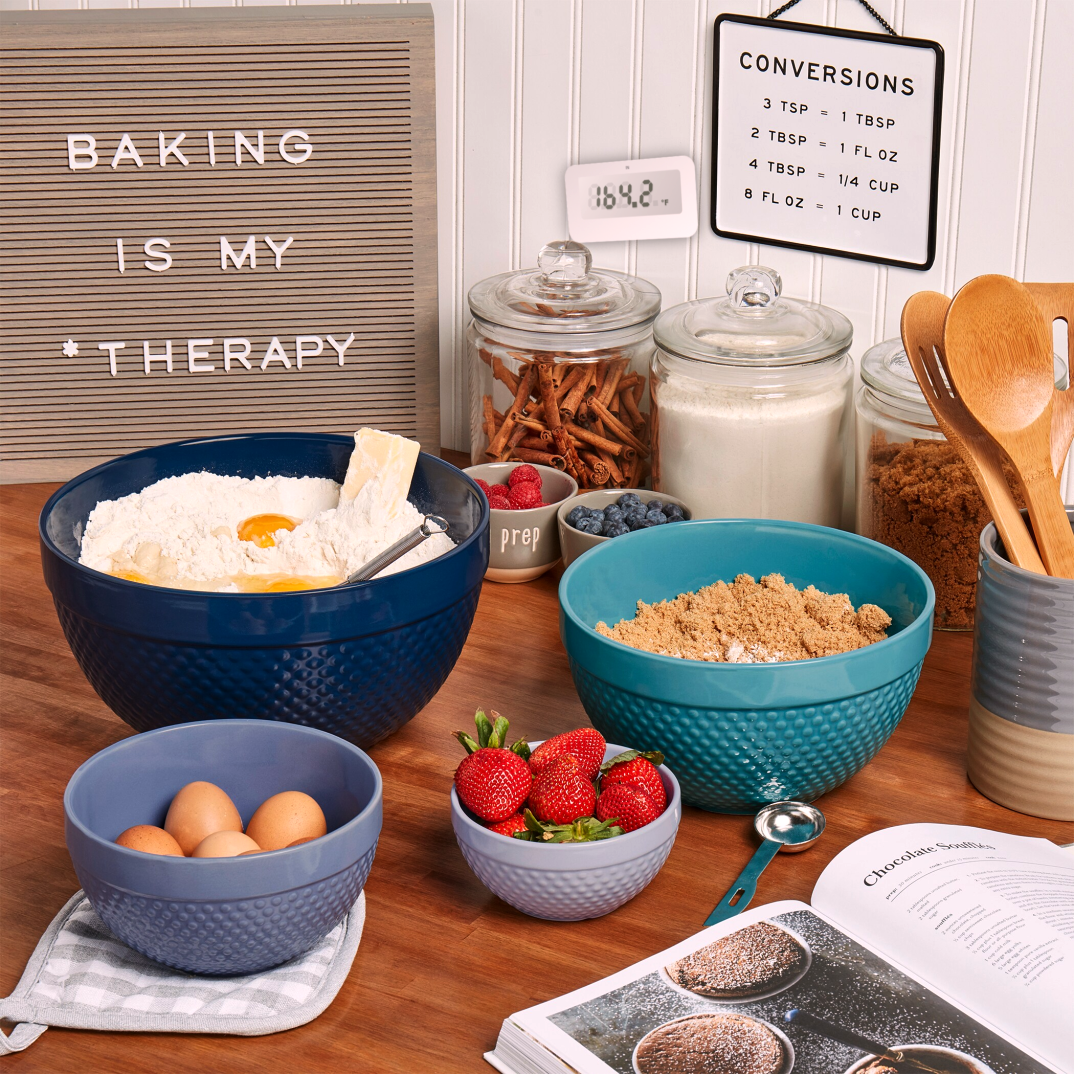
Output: **164.2** °F
